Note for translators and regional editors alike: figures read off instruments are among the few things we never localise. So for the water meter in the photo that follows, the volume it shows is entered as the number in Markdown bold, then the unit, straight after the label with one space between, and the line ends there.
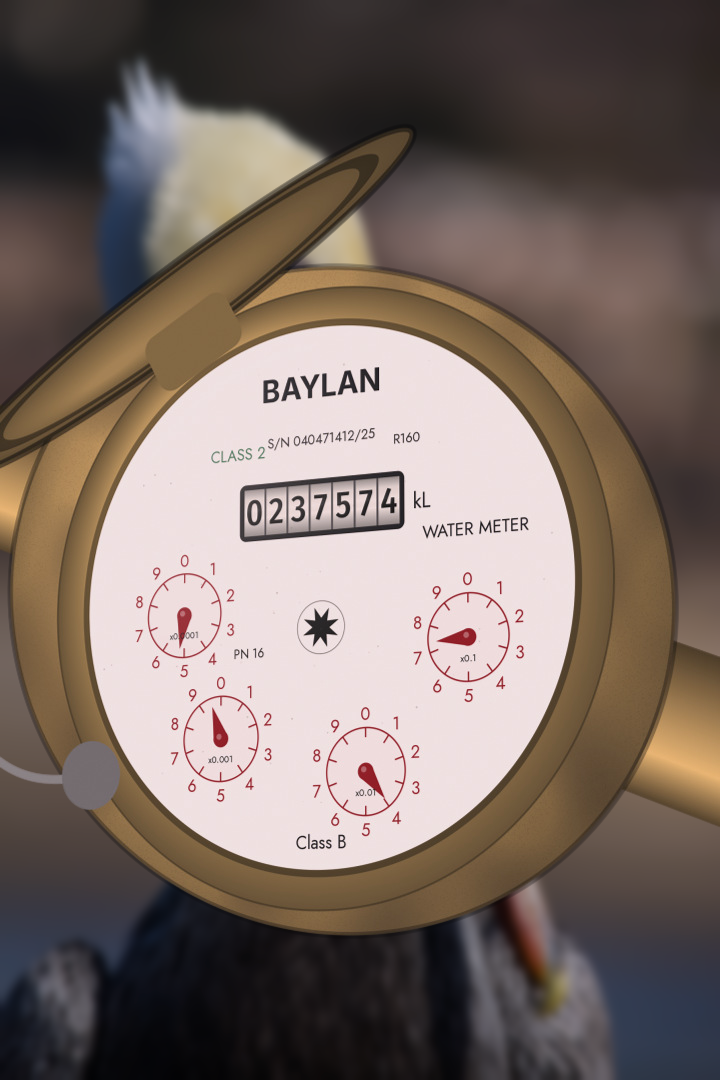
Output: **237574.7395** kL
